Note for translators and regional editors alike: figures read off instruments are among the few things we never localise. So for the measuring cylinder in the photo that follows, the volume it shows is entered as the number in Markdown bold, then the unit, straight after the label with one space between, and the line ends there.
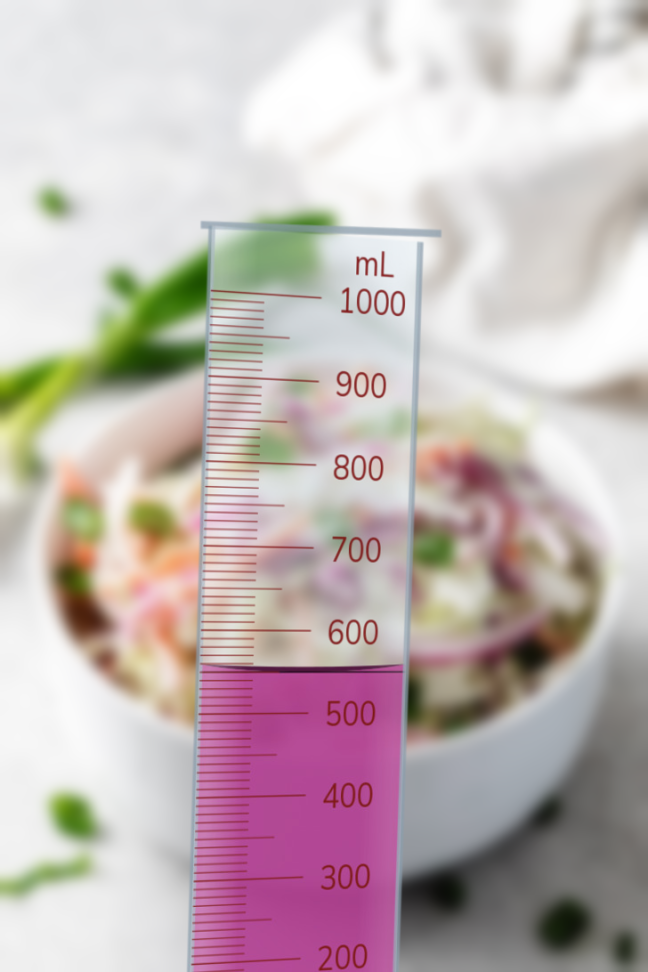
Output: **550** mL
